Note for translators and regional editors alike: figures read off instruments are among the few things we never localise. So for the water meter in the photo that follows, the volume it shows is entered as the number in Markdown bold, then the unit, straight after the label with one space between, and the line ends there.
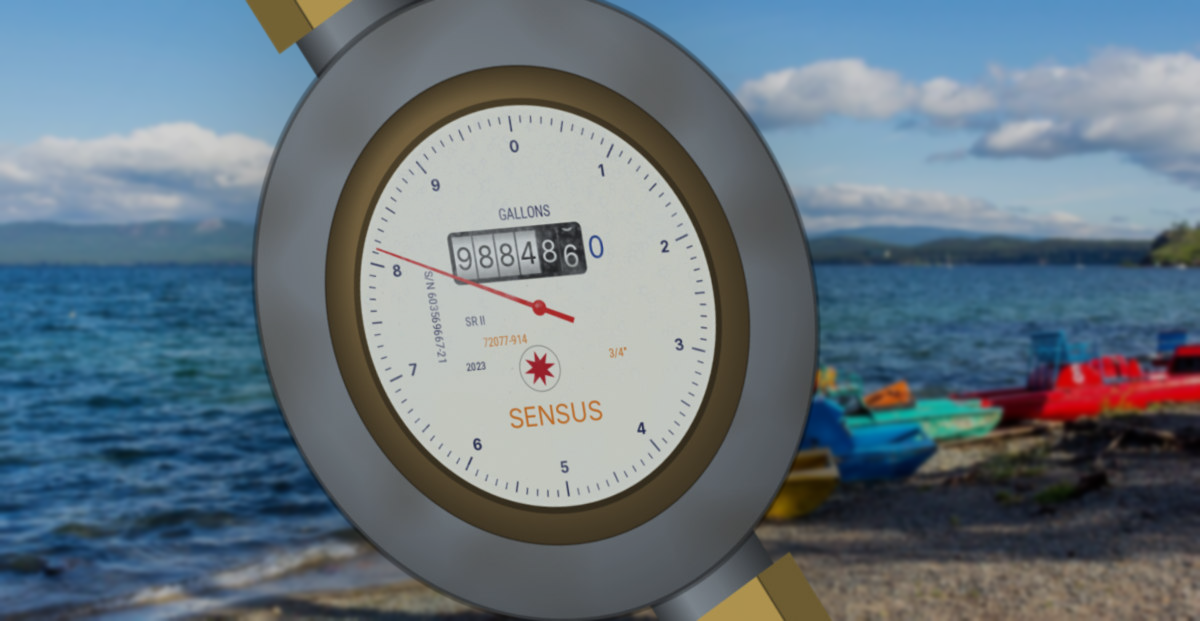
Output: **9884858.1** gal
